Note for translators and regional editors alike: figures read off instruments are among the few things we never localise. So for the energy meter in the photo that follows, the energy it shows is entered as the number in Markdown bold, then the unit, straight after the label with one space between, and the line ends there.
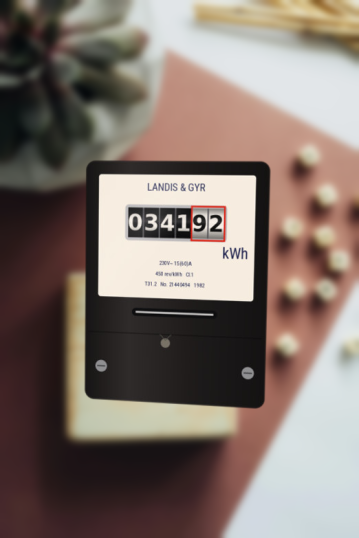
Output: **341.92** kWh
